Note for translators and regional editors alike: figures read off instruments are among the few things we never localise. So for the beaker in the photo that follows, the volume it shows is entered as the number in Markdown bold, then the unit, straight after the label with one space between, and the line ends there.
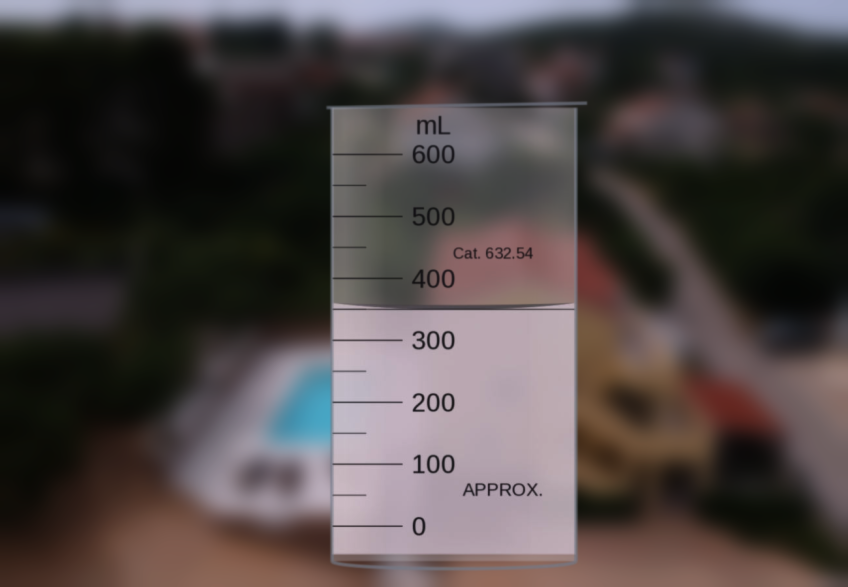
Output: **350** mL
